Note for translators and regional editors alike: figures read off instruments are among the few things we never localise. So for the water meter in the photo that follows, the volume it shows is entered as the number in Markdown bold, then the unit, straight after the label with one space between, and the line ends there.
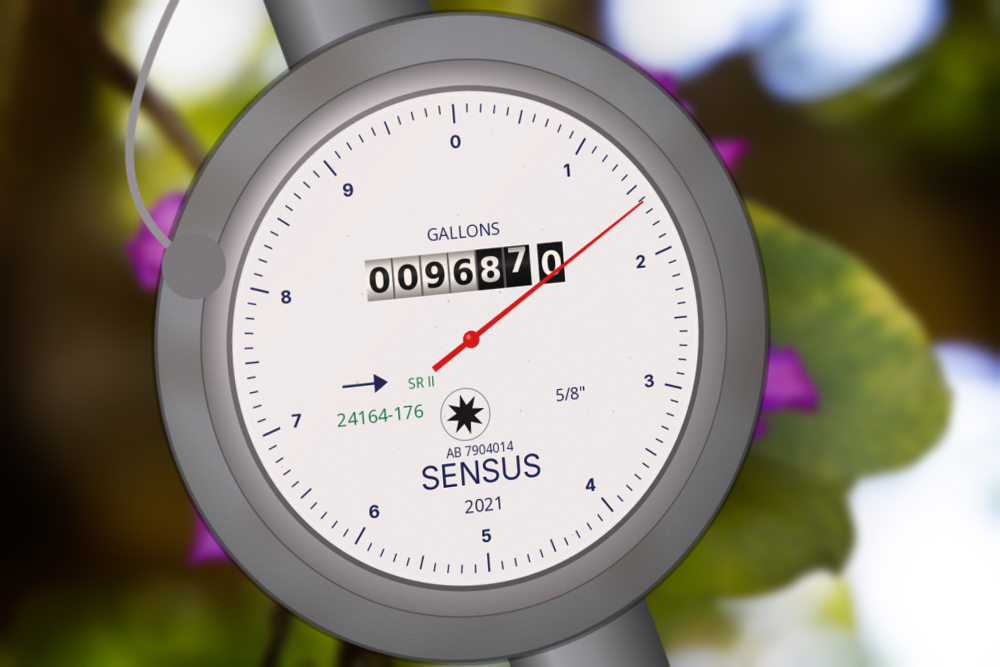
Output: **96871.6** gal
